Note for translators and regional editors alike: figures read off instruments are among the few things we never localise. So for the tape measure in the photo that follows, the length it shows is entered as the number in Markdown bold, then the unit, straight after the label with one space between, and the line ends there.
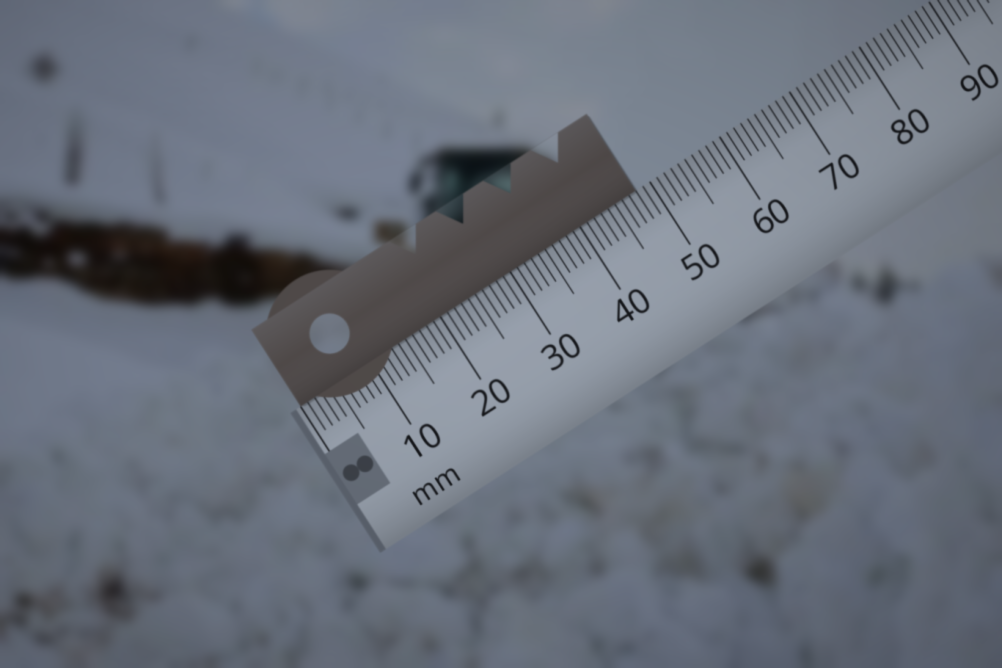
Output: **48** mm
